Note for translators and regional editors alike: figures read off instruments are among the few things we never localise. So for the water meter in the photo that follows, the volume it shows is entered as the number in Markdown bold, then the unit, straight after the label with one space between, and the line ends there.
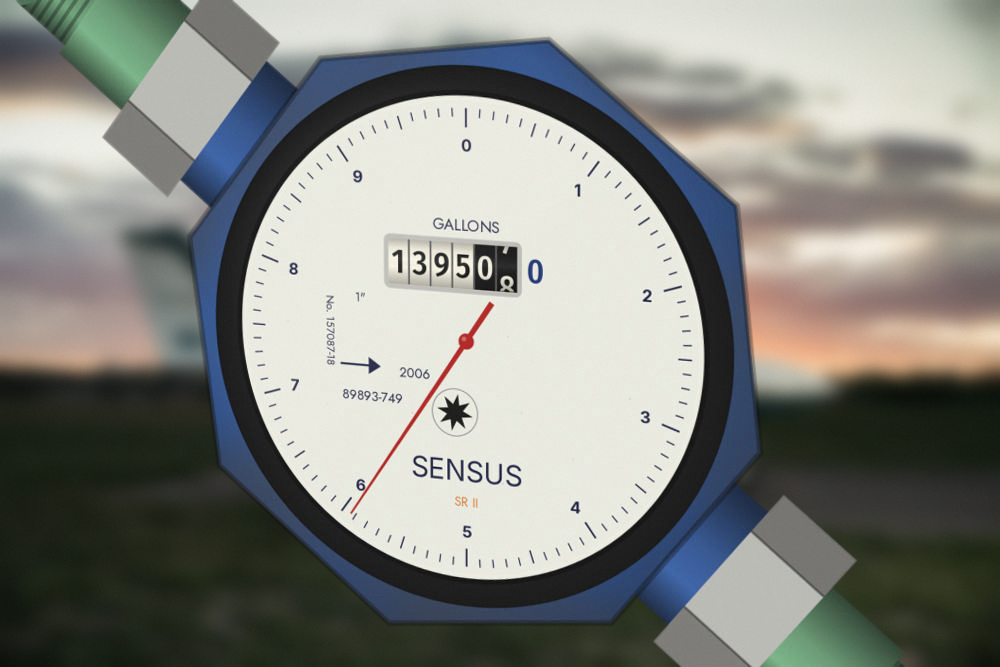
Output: **1395075.9** gal
